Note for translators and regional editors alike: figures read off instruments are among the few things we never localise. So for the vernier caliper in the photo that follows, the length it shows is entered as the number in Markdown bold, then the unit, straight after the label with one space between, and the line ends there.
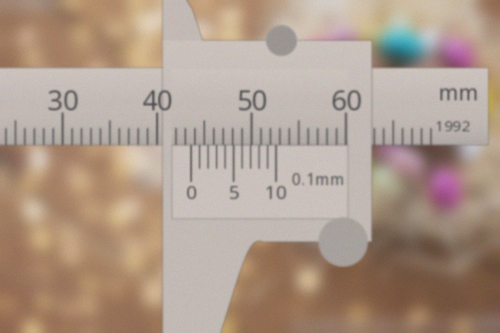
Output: **43.6** mm
